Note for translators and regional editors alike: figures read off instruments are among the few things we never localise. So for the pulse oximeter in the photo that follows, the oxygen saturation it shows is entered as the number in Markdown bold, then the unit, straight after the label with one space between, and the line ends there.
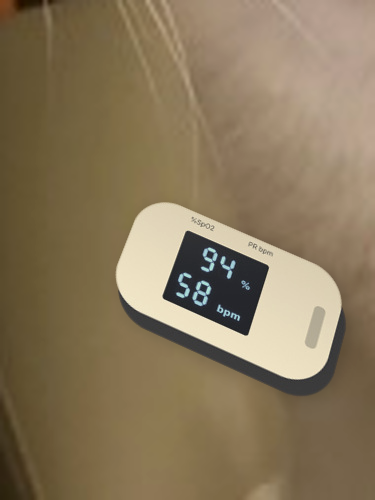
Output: **94** %
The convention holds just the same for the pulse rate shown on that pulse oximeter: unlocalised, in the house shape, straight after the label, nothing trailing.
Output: **58** bpm
